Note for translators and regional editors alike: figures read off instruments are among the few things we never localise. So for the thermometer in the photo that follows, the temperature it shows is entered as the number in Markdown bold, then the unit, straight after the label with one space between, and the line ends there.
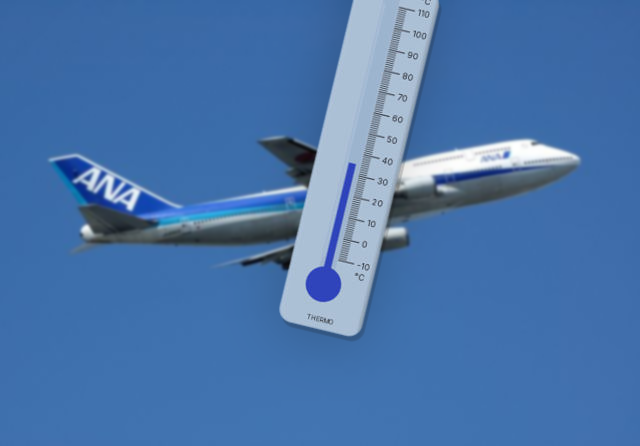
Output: **35** °C
